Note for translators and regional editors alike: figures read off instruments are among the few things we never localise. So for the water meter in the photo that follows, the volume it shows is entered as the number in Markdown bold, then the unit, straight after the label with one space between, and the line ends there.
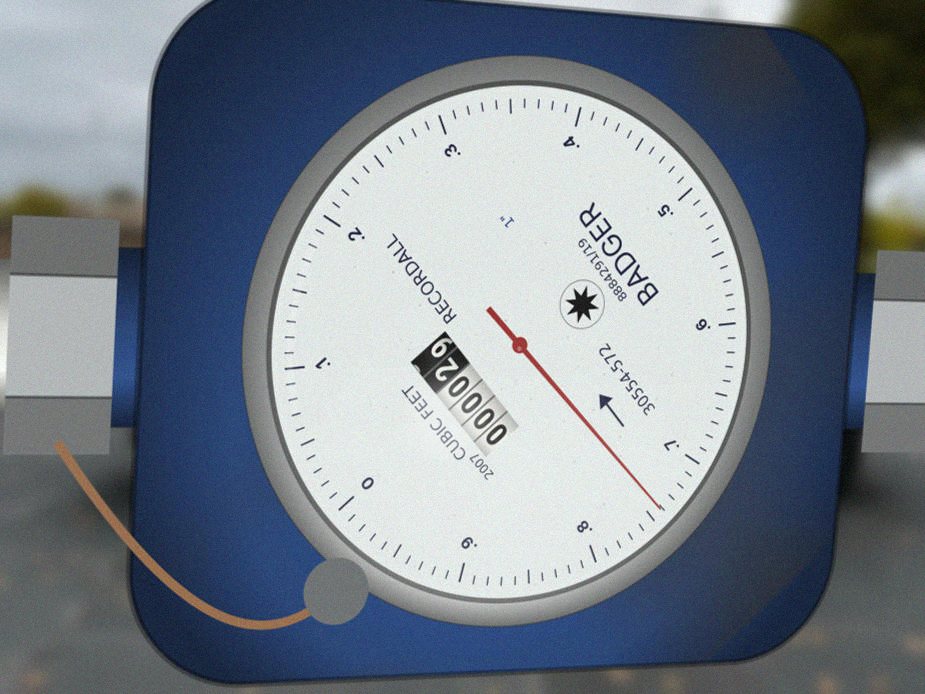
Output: **28.74** ft³
